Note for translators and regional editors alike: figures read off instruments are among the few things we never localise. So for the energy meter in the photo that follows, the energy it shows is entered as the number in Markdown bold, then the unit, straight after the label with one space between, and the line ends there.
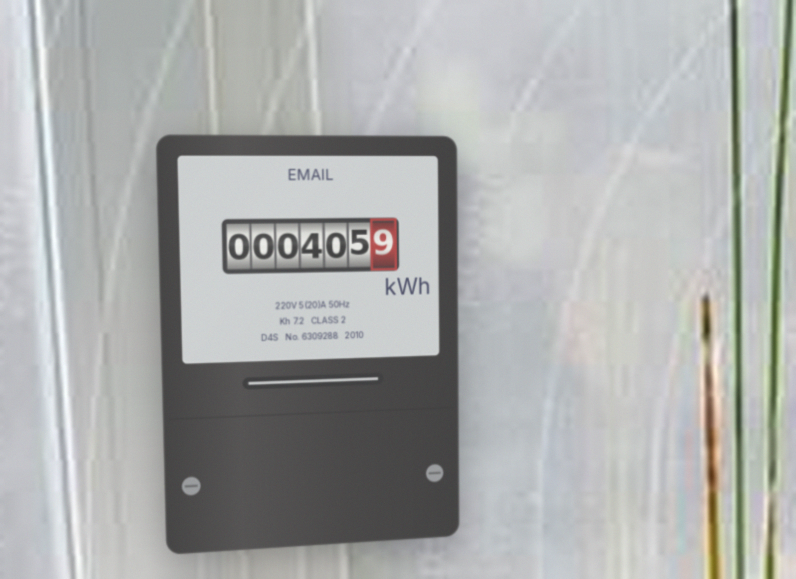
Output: **405.9** kWh
